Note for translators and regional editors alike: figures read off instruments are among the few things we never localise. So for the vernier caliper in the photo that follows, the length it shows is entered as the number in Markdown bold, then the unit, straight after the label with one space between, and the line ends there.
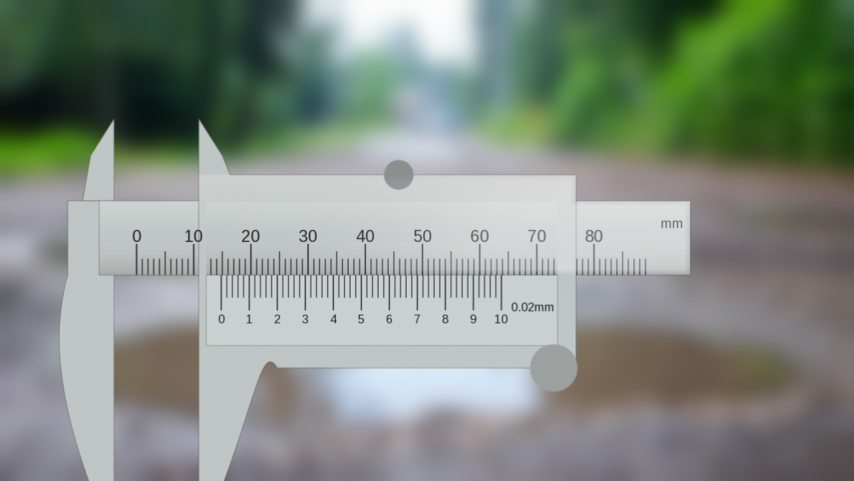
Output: **14.8** mm
